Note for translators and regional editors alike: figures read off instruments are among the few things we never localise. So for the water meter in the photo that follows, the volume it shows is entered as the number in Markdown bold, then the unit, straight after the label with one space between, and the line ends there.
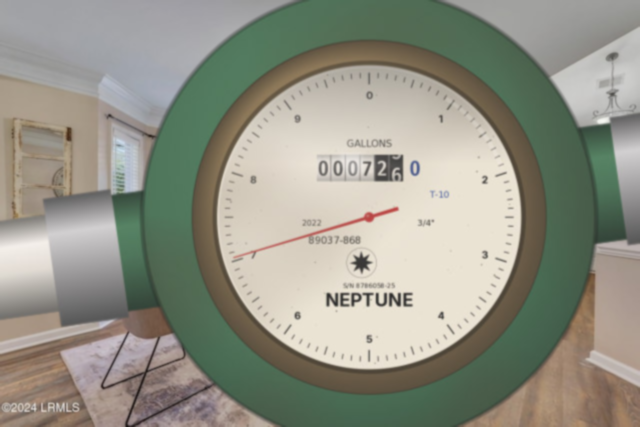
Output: **7257.0** gal
